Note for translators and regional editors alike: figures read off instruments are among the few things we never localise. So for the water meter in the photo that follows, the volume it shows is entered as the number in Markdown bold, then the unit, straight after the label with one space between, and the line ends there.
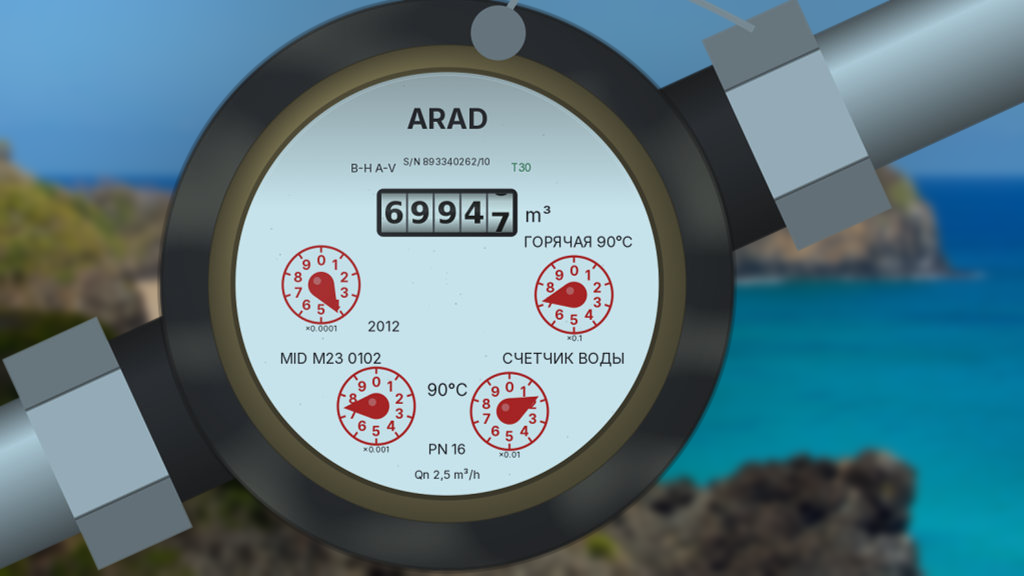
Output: **69946.7174** m³
